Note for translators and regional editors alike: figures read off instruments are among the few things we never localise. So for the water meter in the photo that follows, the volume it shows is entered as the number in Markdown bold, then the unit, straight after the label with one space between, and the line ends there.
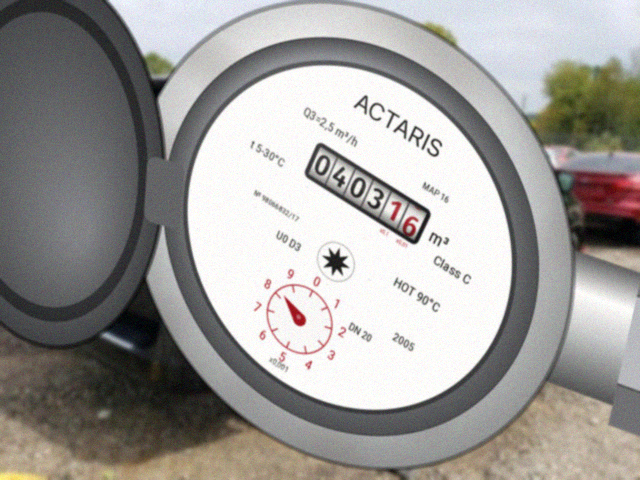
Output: **403.158** m³
